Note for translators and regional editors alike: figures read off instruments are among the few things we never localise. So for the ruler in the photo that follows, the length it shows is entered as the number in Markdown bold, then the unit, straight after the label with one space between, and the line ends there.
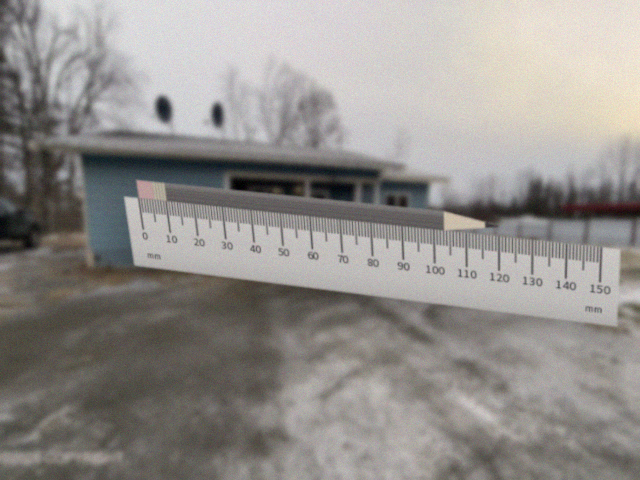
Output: **120** mm
